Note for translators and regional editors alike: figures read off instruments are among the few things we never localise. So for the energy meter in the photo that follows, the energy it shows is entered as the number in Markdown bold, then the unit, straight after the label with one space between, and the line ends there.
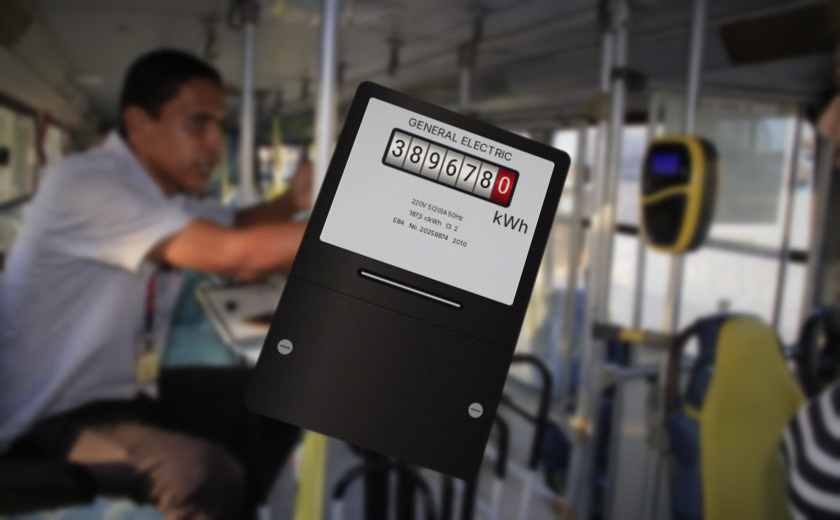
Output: **389678.0** kWh
